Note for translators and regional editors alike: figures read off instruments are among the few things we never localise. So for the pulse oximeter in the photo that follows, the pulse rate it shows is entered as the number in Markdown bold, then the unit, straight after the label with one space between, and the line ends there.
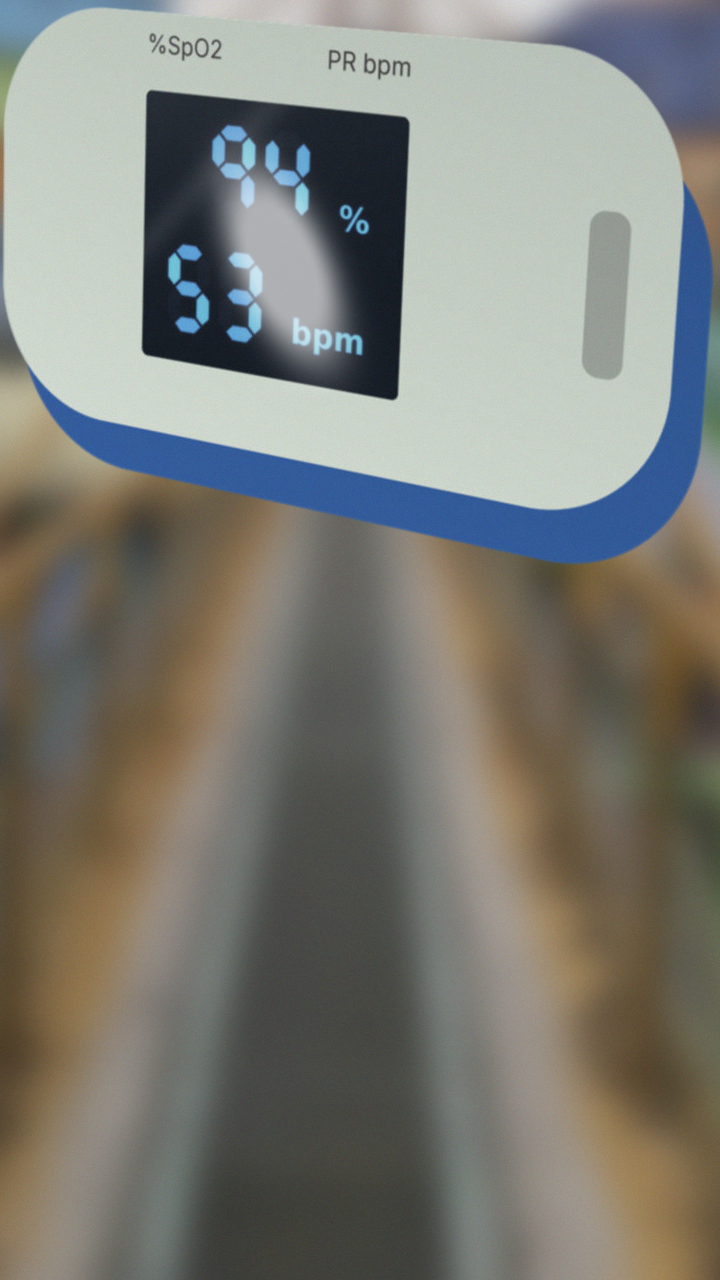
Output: **53** bpm
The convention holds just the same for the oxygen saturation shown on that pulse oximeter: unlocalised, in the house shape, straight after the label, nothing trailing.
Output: **94** %
